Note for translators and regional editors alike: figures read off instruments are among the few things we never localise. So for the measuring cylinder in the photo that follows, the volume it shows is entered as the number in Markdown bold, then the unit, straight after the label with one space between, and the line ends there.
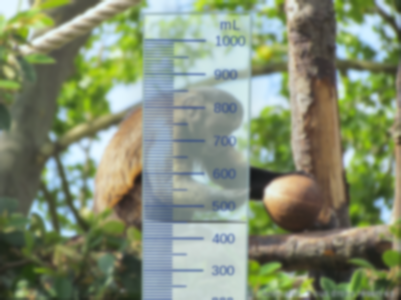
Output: **450** mL
